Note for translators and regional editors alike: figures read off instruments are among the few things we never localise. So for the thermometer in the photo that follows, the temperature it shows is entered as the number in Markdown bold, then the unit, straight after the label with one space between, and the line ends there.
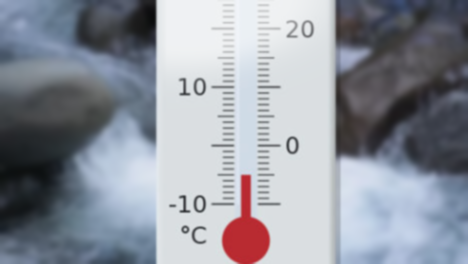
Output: **-5** °C
